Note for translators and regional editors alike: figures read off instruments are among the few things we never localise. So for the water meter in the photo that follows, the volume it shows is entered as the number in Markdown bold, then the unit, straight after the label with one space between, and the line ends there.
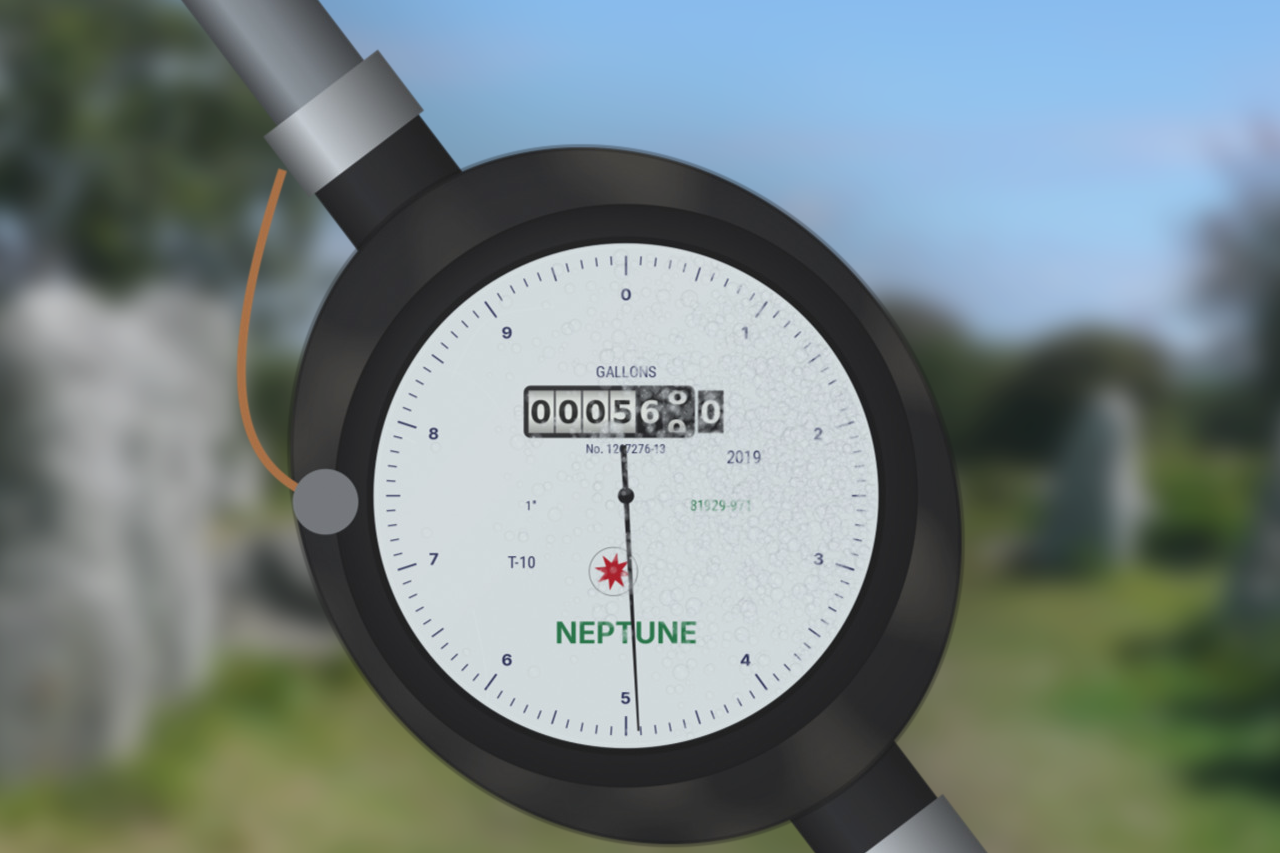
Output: **5684.9** gal
